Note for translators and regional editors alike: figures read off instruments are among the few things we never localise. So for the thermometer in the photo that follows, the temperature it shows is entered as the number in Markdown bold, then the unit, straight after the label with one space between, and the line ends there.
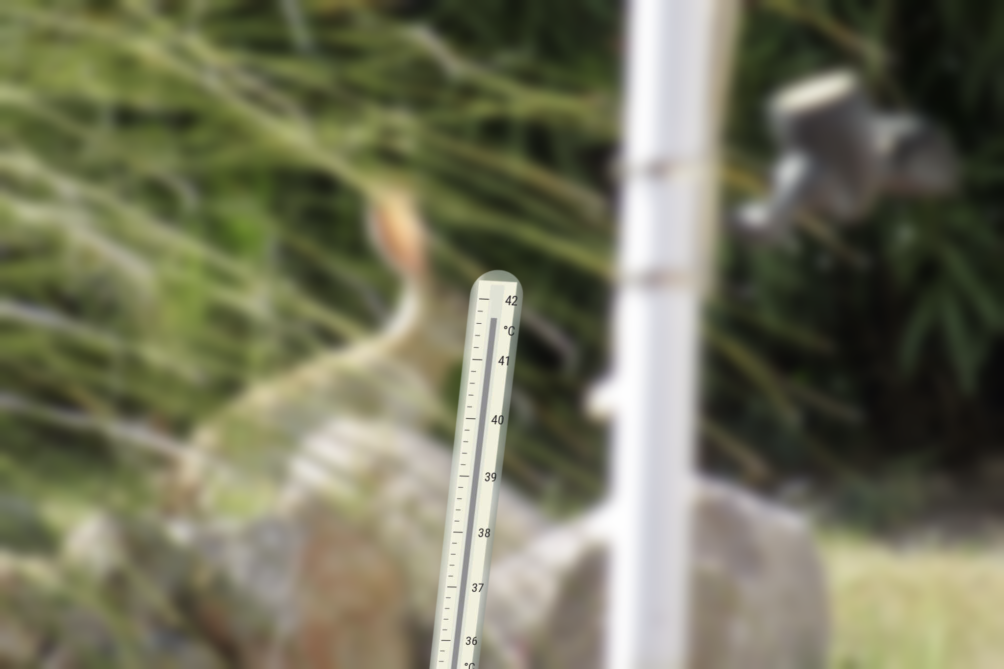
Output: **41.7** °C
